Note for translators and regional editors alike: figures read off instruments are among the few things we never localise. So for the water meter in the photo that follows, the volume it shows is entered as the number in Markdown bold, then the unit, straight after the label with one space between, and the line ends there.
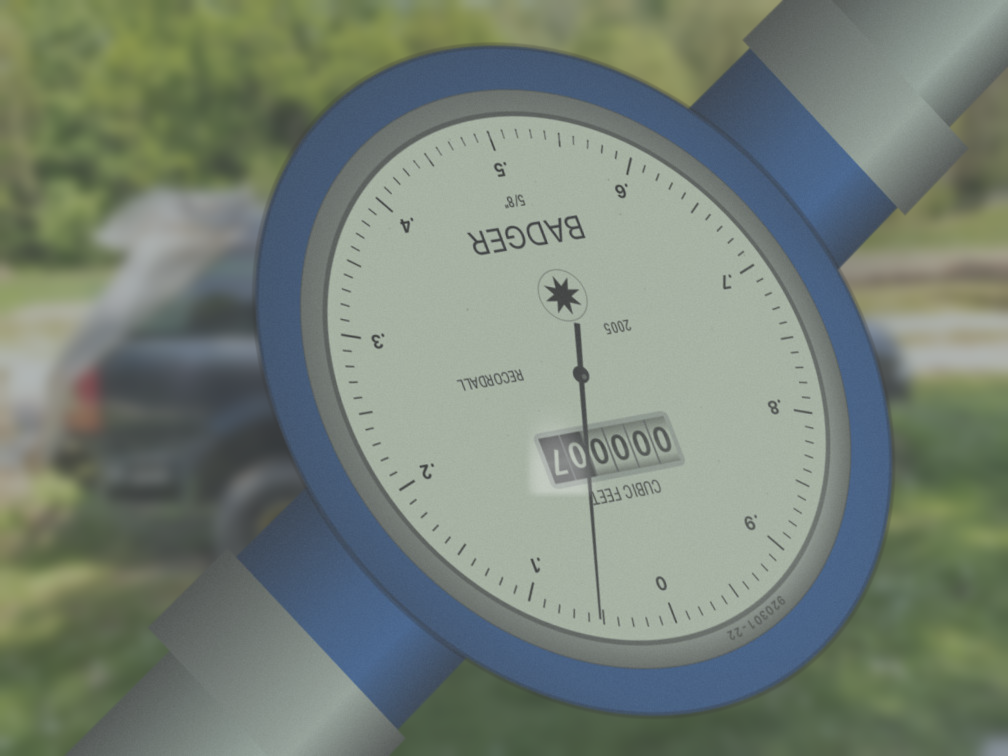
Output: **7.05** ft³
